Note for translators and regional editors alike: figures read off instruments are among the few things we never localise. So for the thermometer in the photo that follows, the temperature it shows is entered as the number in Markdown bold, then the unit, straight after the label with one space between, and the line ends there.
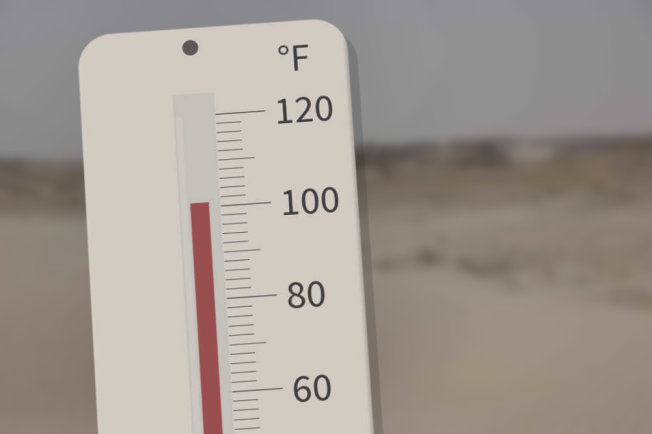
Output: **101** °F
